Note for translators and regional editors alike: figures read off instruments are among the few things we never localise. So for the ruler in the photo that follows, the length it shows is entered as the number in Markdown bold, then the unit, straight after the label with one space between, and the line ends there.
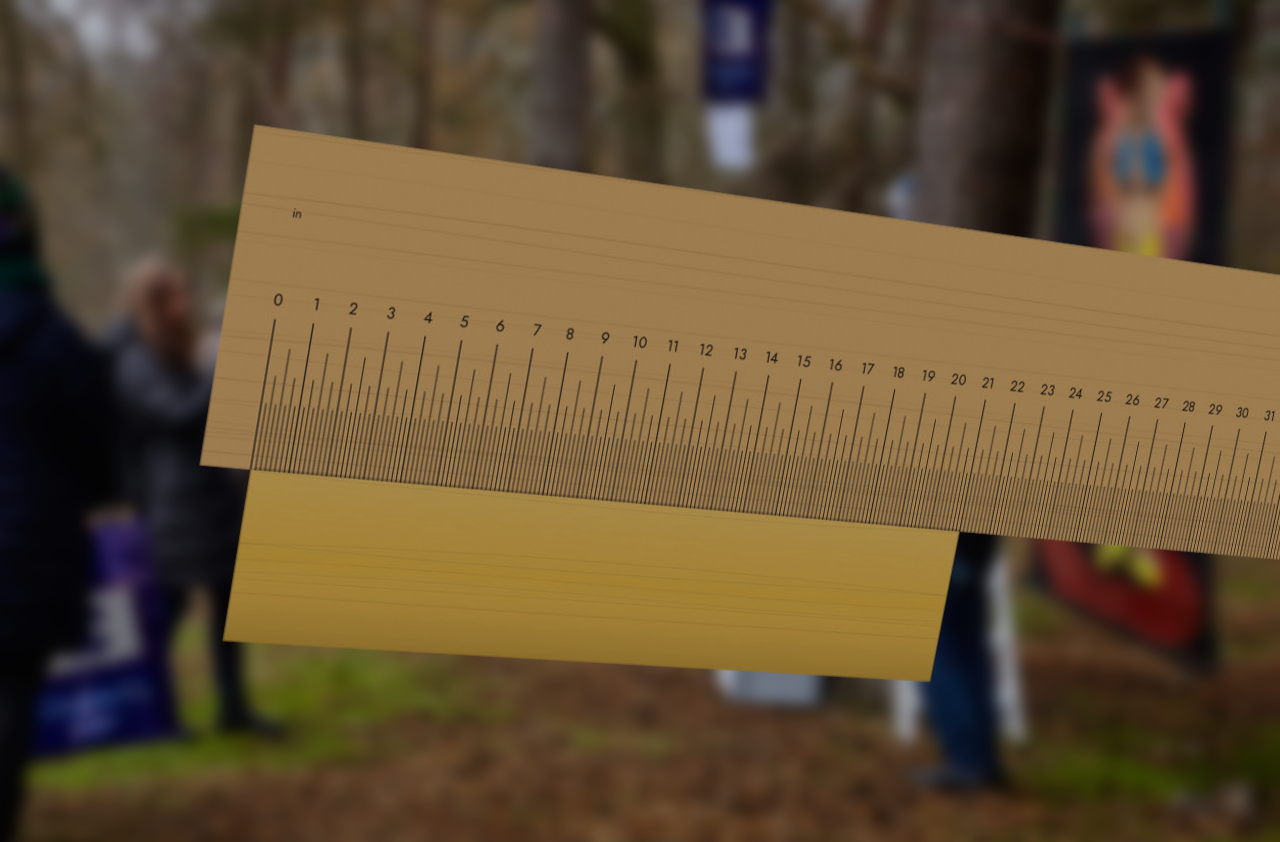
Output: **21** in
